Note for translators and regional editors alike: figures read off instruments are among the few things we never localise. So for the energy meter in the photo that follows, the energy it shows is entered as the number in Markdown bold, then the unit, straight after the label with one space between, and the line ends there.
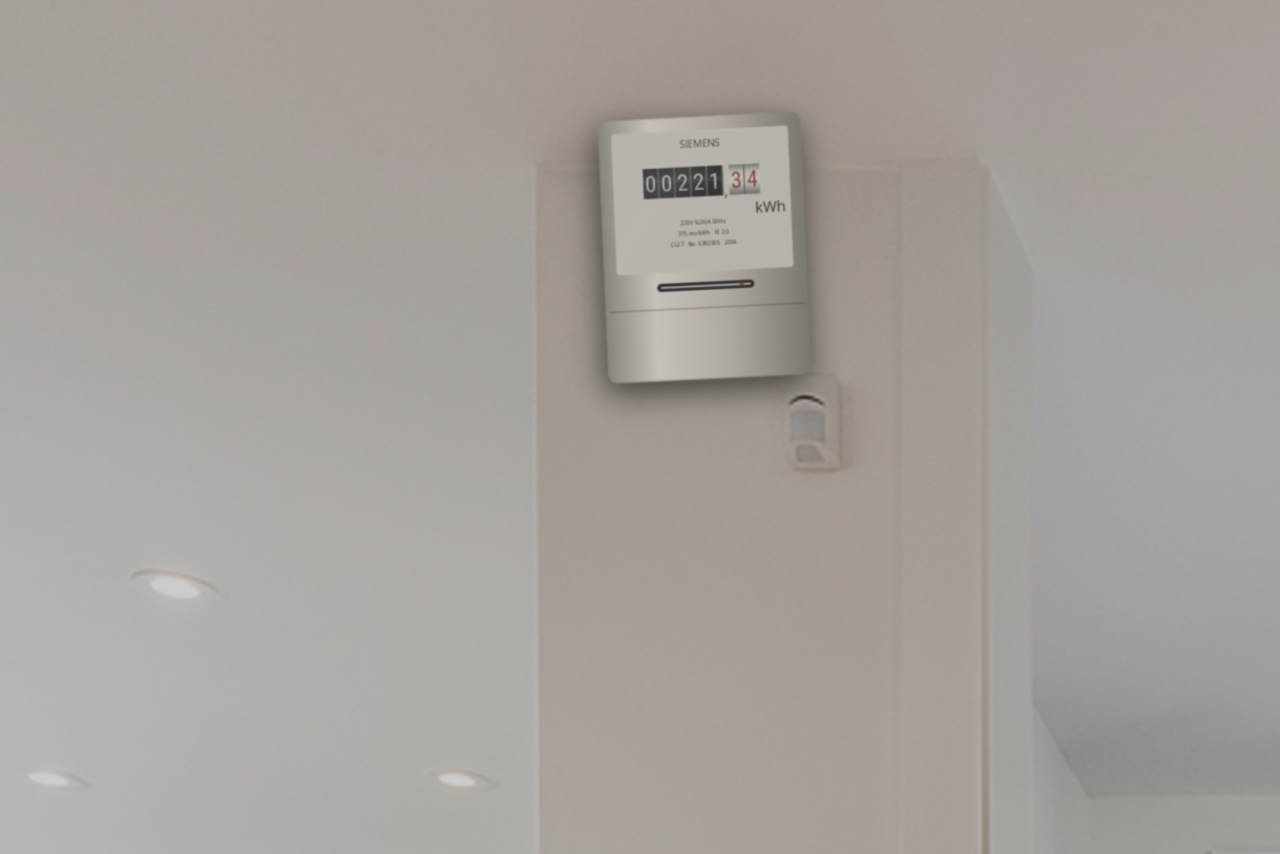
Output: **221.34** kWh
